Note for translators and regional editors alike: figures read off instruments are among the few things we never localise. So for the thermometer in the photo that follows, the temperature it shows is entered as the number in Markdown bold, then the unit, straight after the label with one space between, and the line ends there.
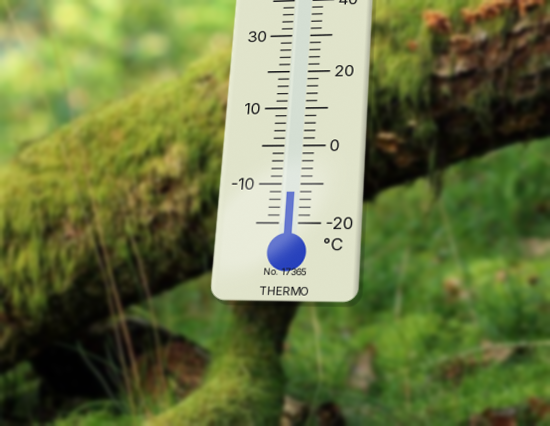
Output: **-12** °C
